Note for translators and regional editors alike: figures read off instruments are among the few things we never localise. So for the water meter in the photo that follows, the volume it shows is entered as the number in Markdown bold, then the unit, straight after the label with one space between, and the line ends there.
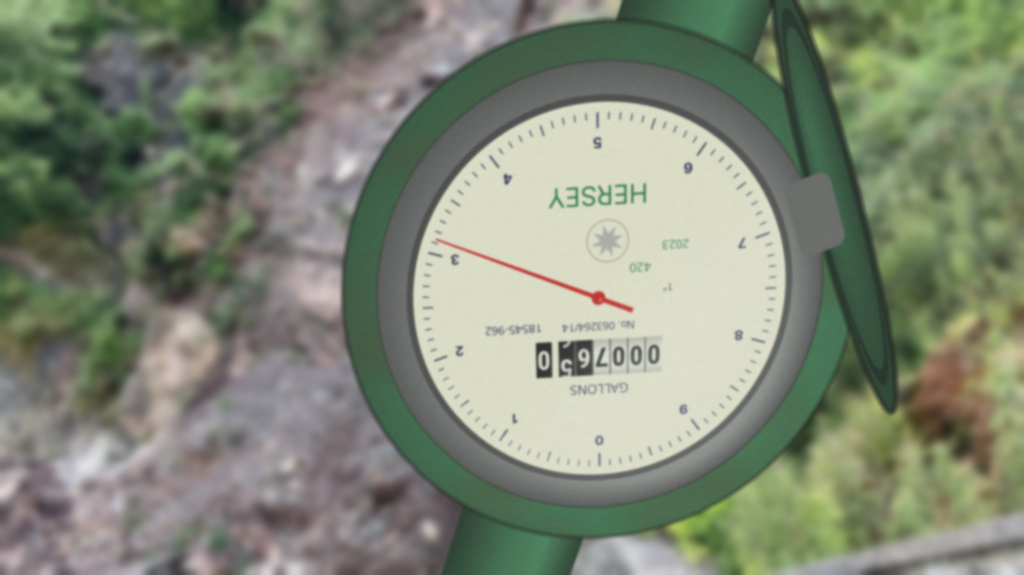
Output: **7653.1** gal
